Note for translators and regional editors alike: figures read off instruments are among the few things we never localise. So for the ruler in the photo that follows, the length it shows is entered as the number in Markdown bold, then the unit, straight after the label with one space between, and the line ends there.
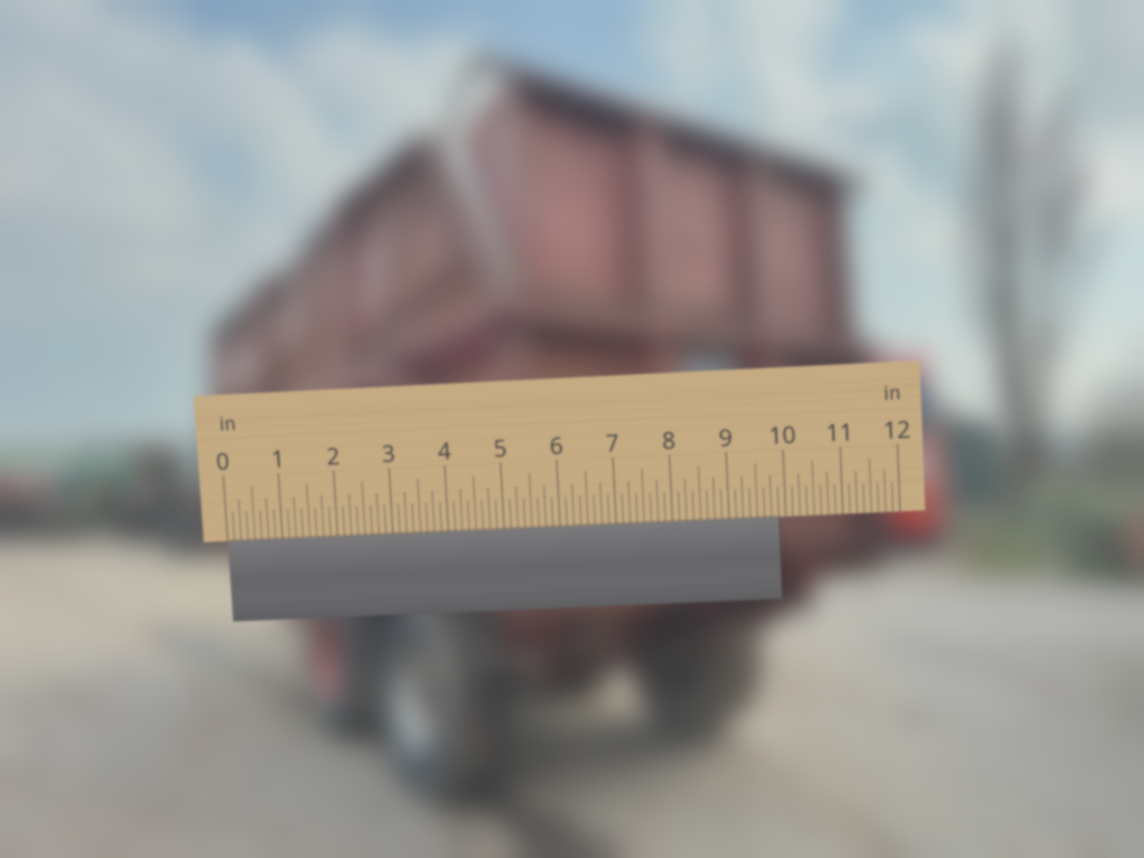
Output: **9.875** in
